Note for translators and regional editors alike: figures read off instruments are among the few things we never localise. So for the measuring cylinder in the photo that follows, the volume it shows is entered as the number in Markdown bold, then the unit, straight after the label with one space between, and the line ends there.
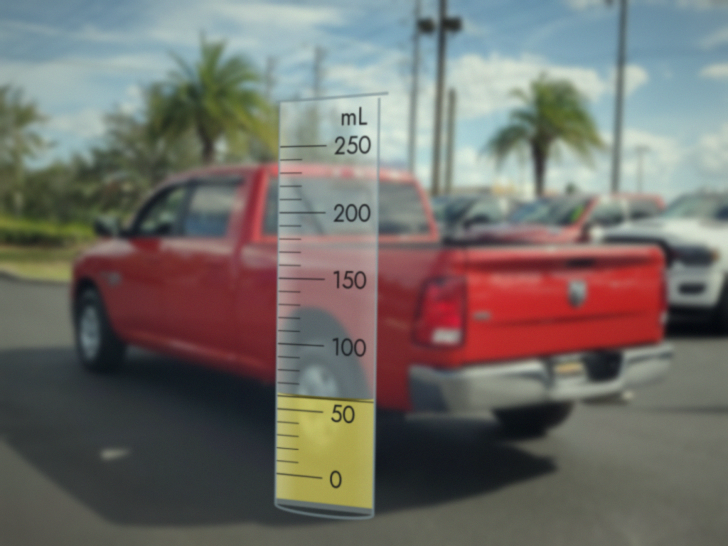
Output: **60** mL
